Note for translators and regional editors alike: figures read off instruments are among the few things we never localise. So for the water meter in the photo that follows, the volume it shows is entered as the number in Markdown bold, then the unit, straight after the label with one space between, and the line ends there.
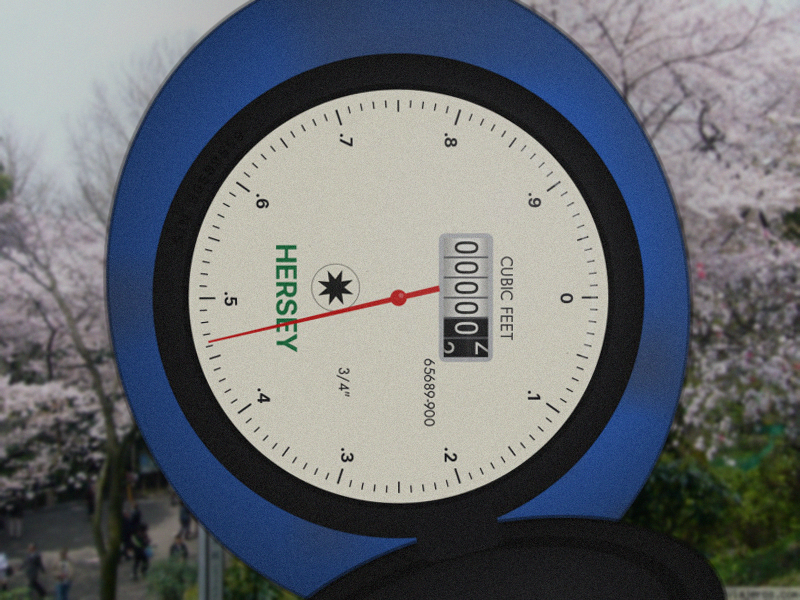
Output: **2.46** ft³
